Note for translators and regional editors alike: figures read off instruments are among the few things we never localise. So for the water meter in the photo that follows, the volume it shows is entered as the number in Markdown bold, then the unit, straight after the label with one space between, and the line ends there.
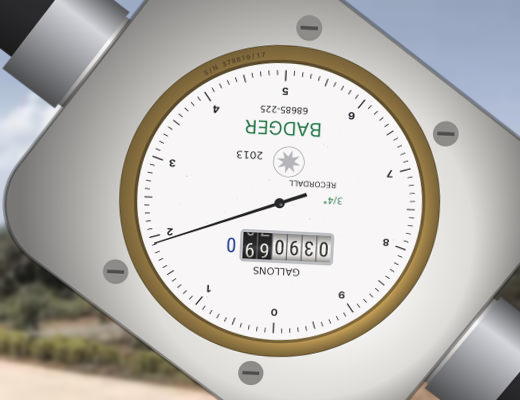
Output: **390691.9** gal
